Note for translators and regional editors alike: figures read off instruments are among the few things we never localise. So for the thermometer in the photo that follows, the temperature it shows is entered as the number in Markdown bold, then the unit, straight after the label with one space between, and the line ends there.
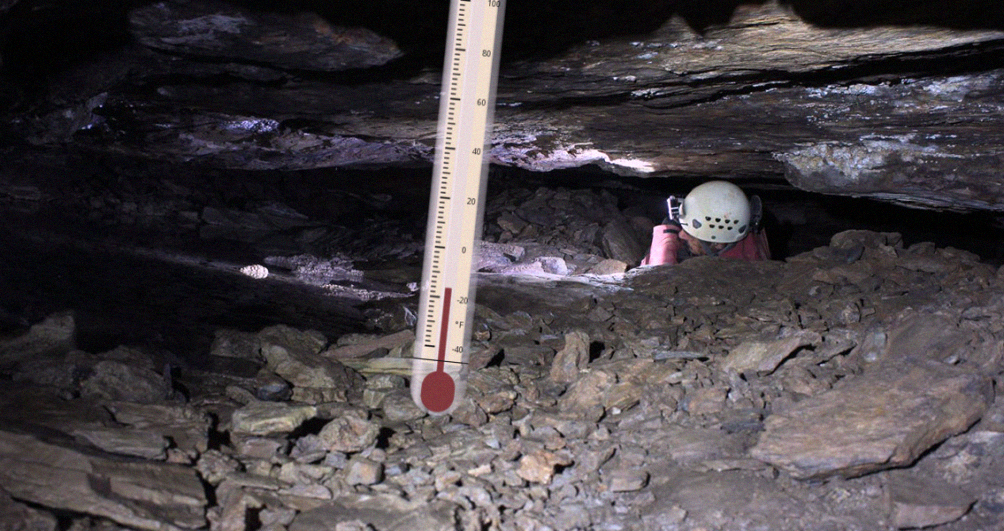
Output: **-16** °F
